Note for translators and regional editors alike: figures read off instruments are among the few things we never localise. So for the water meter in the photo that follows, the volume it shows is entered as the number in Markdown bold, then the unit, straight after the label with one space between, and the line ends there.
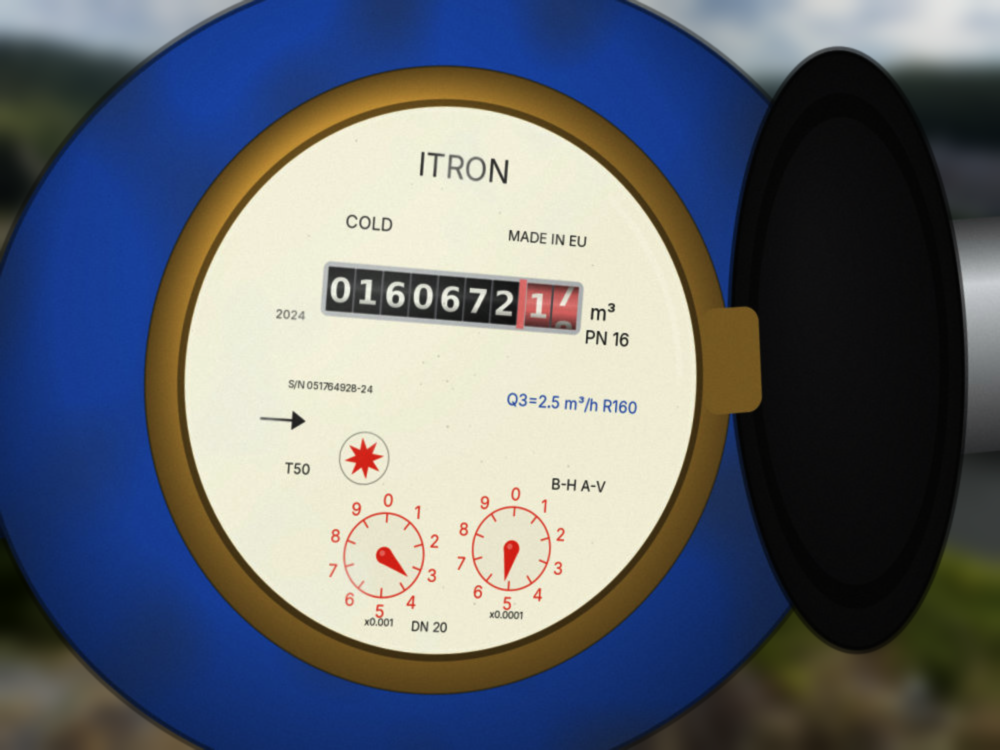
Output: **160672.1735** m³
